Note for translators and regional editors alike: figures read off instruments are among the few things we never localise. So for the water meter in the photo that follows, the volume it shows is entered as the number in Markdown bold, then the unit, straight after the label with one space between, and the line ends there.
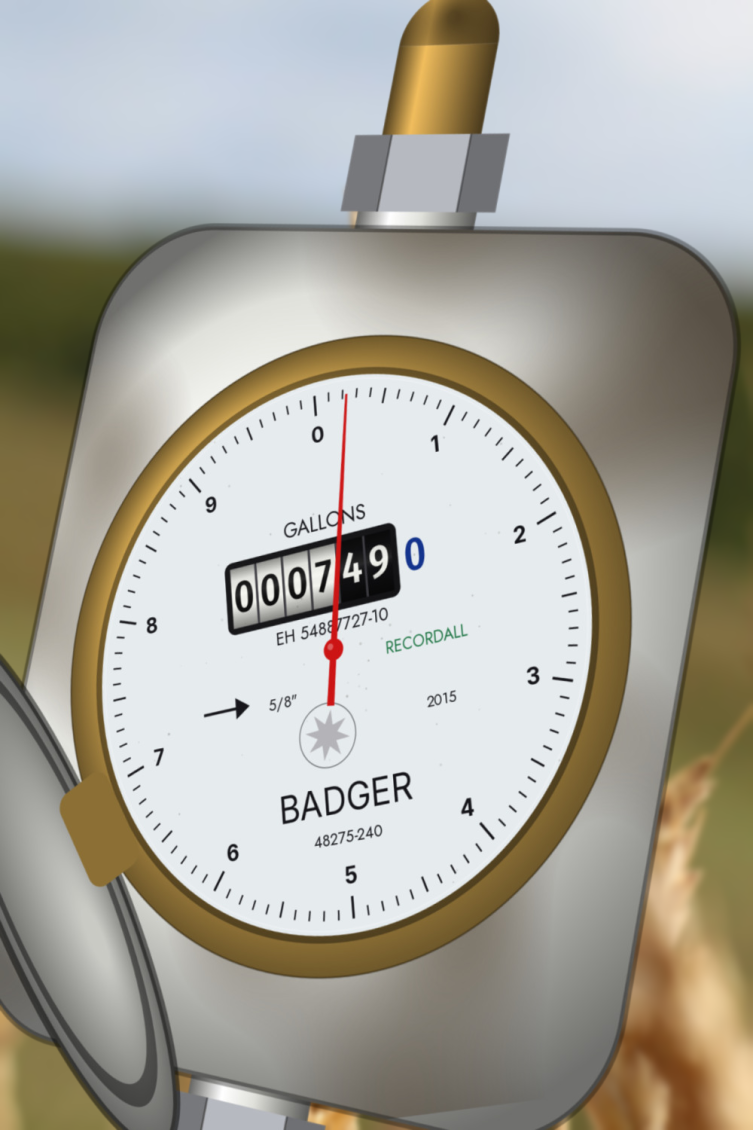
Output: **7490.2** gal
